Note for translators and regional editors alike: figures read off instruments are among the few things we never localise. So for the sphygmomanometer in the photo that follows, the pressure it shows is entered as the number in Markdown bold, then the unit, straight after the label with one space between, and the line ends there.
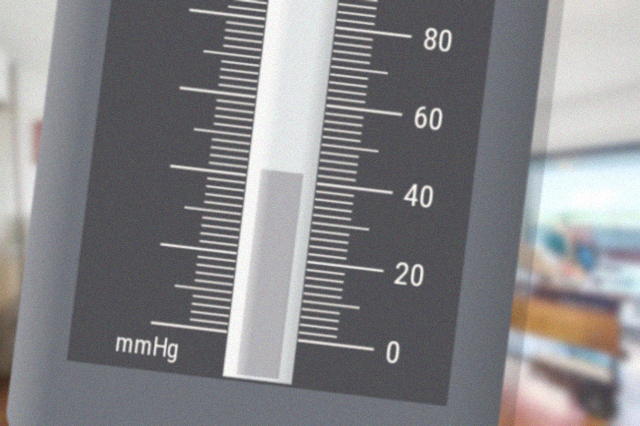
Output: **42** mmHg
